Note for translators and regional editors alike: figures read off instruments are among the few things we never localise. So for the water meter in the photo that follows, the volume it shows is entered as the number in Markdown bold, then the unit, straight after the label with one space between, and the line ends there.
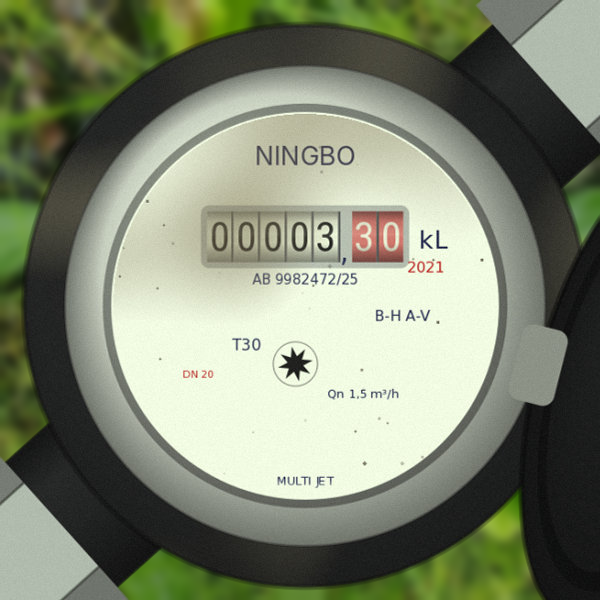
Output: **3.30** kL
